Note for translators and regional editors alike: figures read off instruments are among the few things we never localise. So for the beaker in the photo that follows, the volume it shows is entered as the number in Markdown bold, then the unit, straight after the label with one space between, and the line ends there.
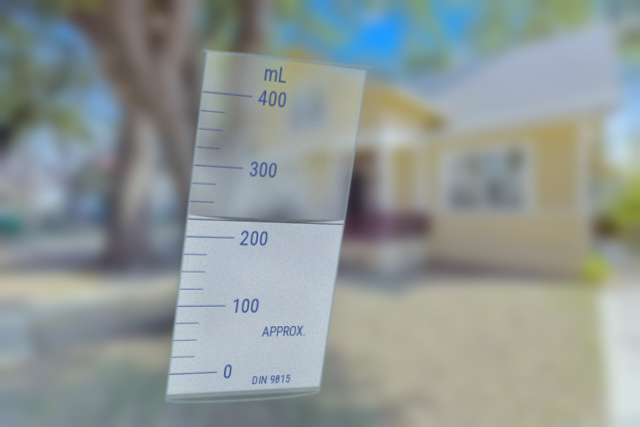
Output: **225** mL
